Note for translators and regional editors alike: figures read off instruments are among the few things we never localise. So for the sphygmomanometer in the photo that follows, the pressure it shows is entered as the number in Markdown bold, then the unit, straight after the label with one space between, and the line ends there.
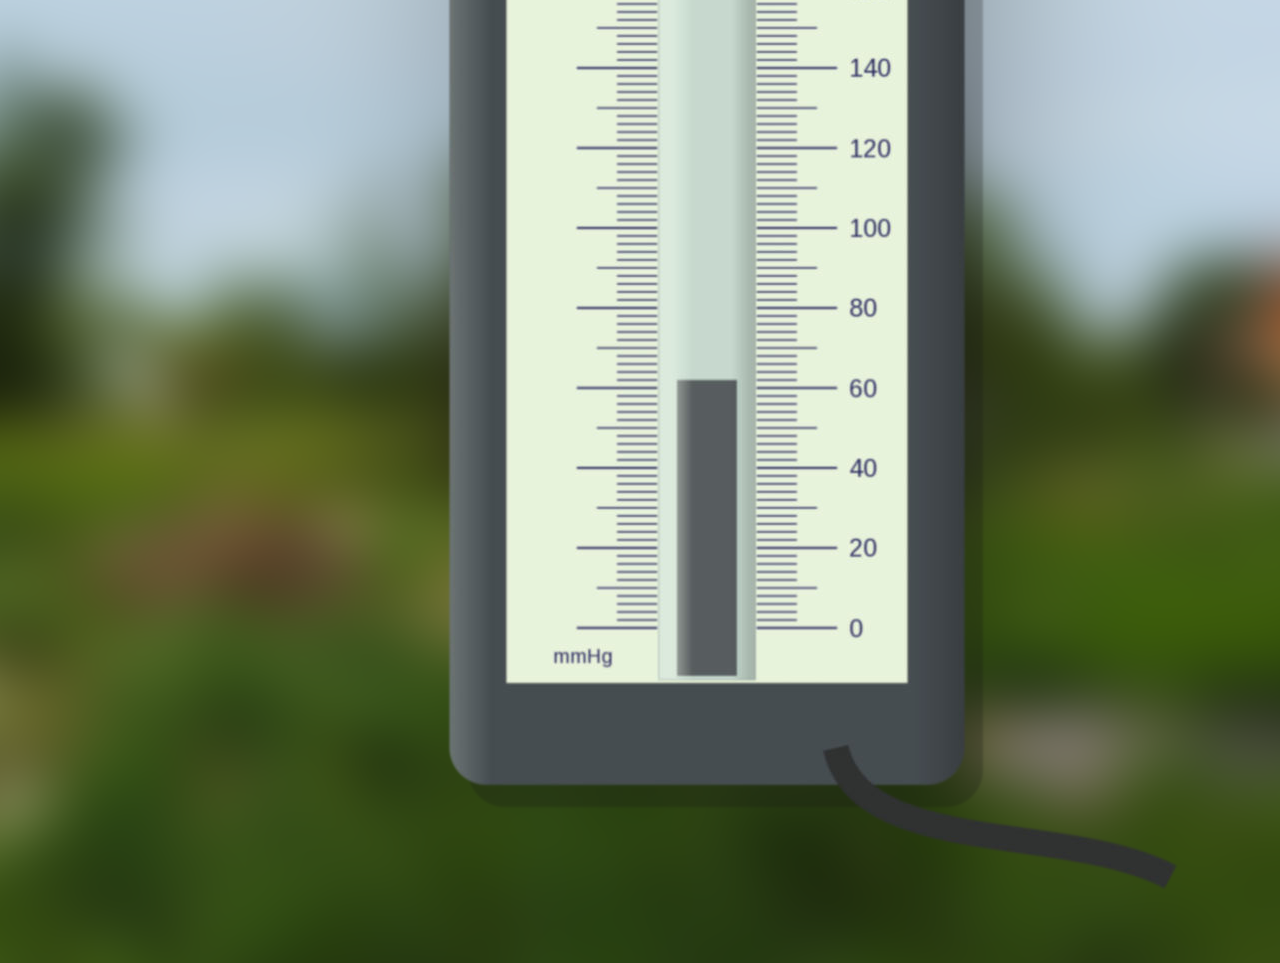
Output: **62** mmHg
